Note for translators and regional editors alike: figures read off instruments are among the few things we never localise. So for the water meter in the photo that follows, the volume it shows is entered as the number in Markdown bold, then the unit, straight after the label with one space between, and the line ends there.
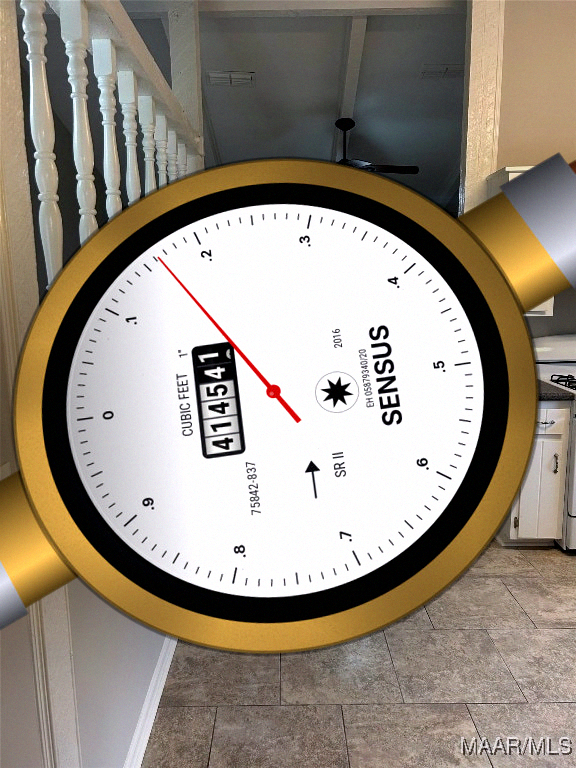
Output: **414541.16** ft³
